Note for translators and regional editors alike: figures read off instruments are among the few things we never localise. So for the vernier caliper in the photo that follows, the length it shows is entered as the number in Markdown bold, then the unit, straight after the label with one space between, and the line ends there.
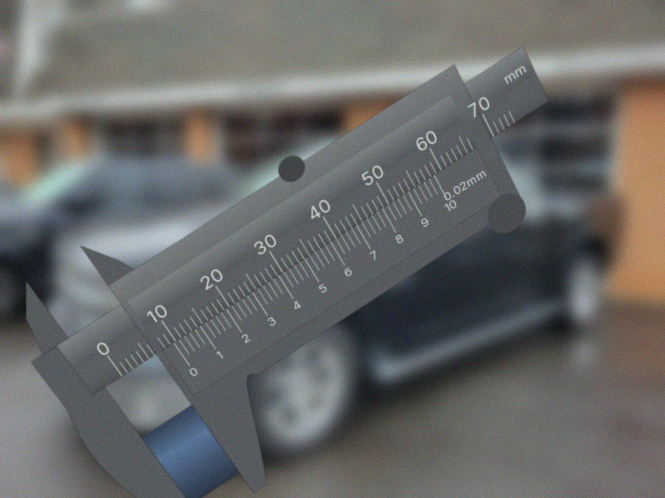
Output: **9.6** mm
